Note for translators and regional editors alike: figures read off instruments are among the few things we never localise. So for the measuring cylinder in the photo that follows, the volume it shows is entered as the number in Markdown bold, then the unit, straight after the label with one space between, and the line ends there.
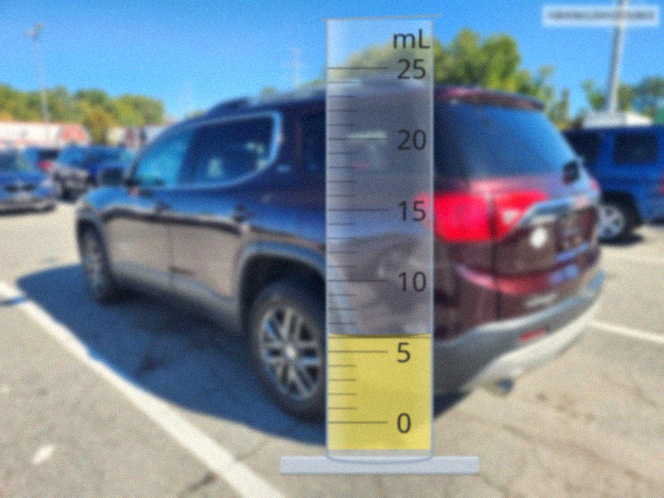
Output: **6** mL
